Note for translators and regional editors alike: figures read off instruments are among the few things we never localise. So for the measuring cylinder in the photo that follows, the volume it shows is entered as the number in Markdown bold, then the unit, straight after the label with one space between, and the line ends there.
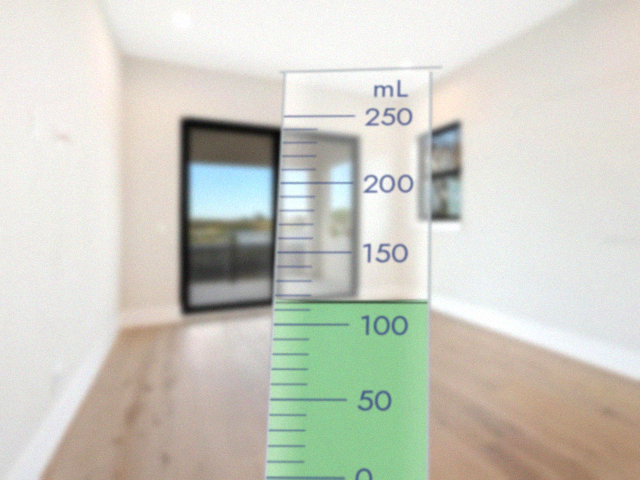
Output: **115** mL
